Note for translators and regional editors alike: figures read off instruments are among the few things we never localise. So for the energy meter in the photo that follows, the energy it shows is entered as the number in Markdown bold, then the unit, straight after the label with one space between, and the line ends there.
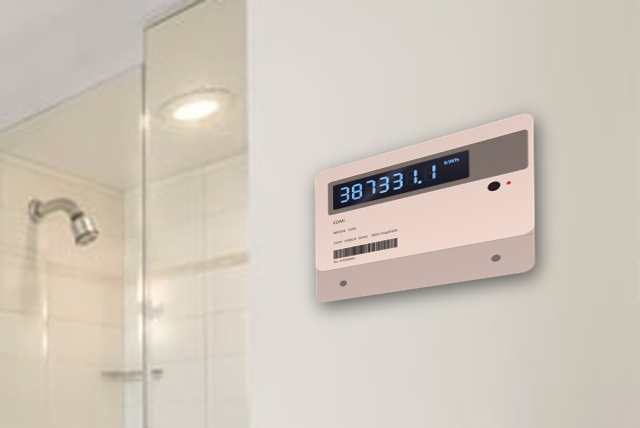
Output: **387331.1** kWh
